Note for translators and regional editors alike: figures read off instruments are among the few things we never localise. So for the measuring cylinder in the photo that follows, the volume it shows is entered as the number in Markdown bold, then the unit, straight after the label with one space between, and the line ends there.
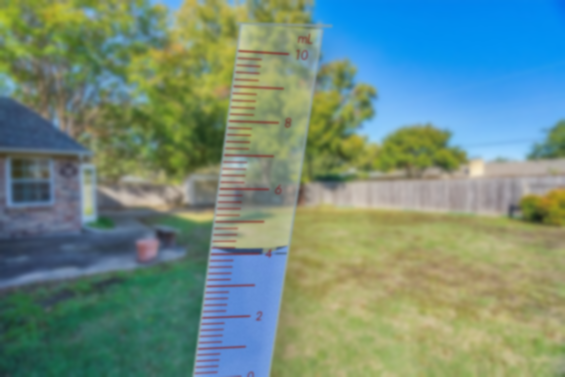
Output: **4** mL
